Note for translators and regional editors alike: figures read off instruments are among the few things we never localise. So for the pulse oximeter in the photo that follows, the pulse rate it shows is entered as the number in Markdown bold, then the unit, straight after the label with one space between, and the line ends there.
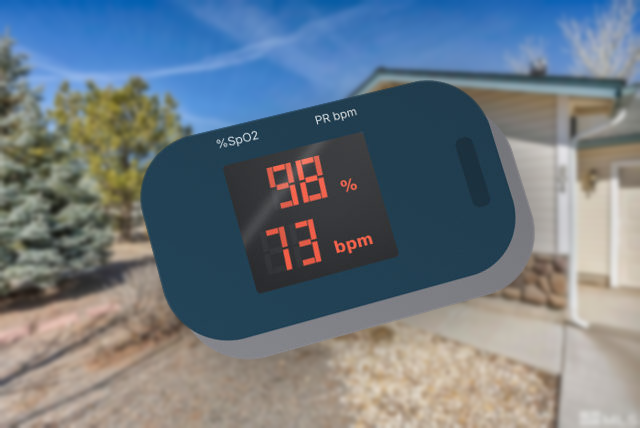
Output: **73** bpm
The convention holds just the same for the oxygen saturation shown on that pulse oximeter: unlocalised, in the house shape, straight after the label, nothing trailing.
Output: **98** %
